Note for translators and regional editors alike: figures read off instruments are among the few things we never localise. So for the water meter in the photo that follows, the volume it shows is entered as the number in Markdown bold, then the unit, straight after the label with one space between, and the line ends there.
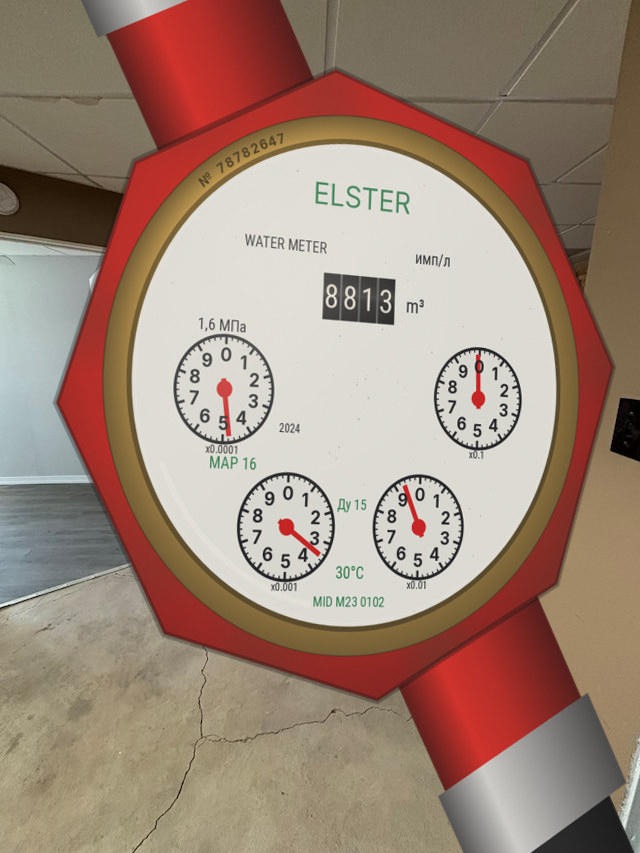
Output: **8812.9934** m³
